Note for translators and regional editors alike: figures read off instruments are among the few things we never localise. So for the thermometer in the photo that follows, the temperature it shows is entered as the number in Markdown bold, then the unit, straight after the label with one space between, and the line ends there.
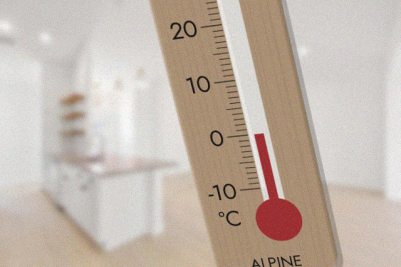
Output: **0** °C
